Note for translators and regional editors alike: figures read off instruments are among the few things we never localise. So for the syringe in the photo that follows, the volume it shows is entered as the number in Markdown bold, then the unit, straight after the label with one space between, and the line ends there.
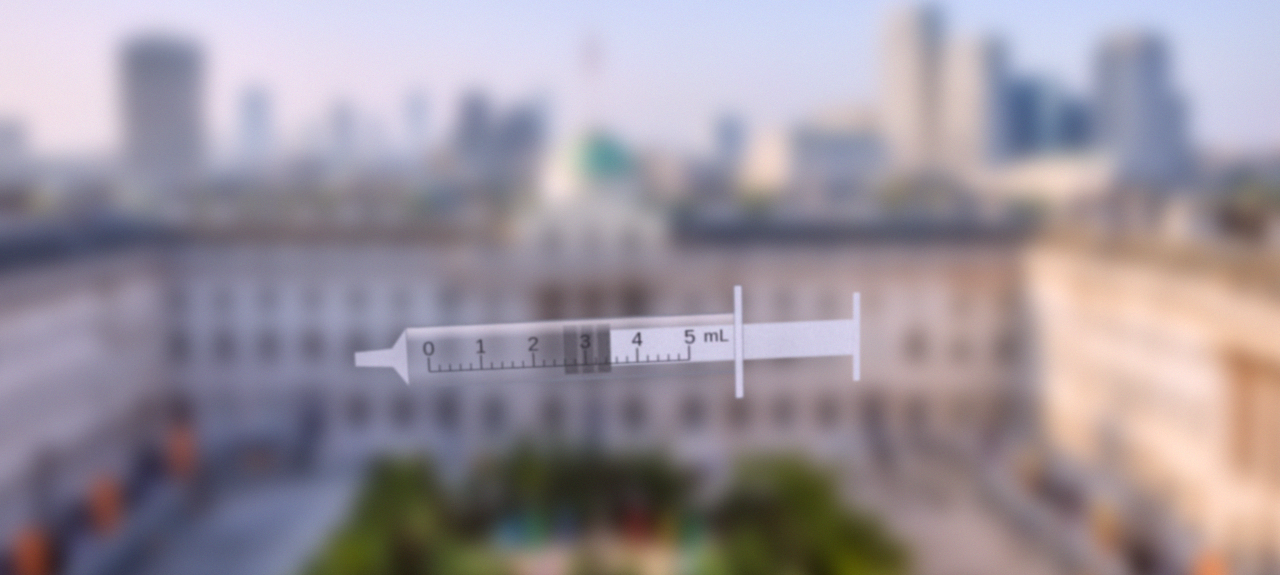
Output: **2.6** mL
